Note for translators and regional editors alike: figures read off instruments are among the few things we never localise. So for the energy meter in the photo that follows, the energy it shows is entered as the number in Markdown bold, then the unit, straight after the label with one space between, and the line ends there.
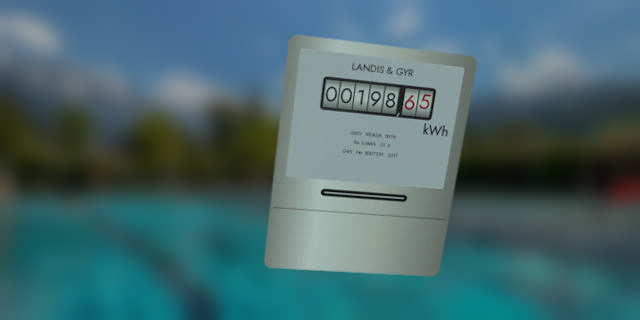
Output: **198.65** kWh
